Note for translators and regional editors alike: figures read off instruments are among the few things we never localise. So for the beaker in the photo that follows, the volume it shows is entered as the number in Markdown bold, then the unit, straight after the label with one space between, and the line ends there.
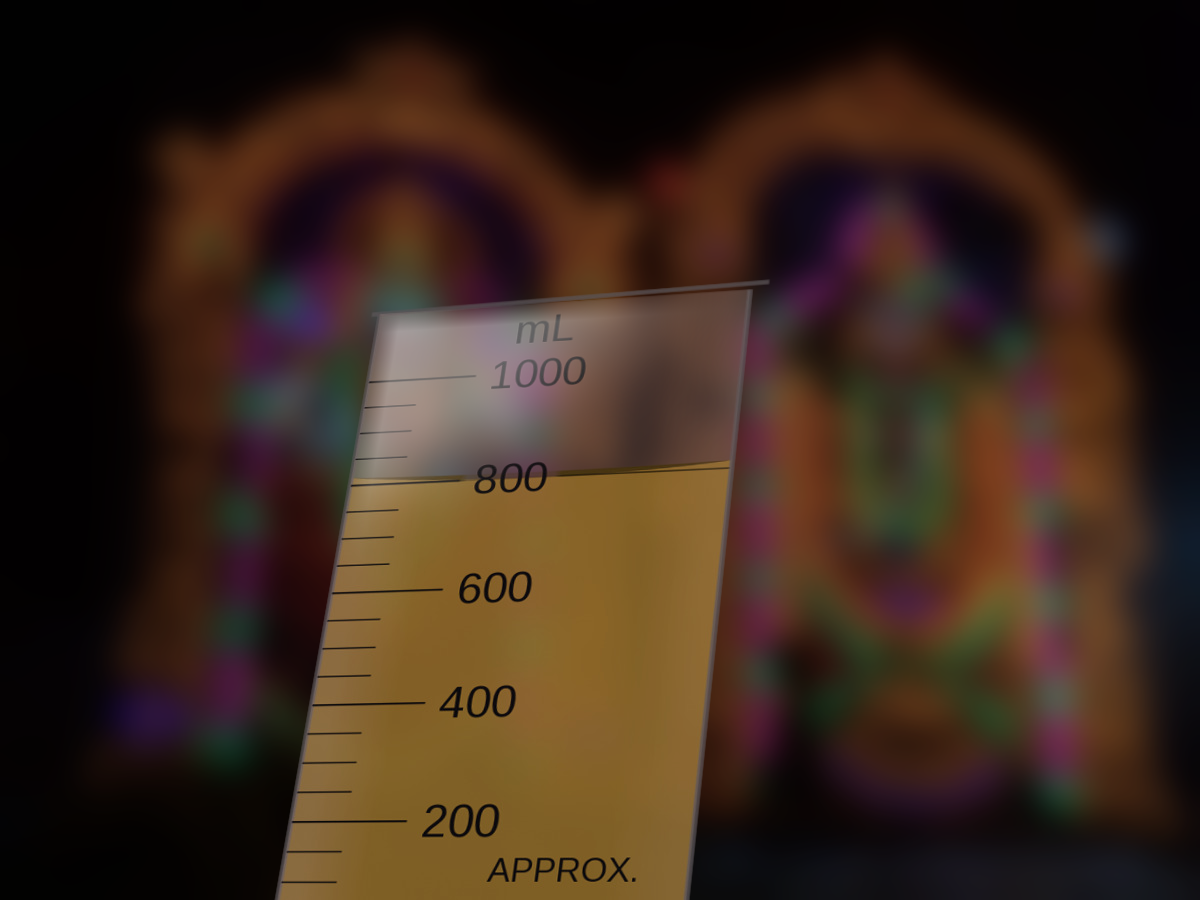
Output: **800** mL
